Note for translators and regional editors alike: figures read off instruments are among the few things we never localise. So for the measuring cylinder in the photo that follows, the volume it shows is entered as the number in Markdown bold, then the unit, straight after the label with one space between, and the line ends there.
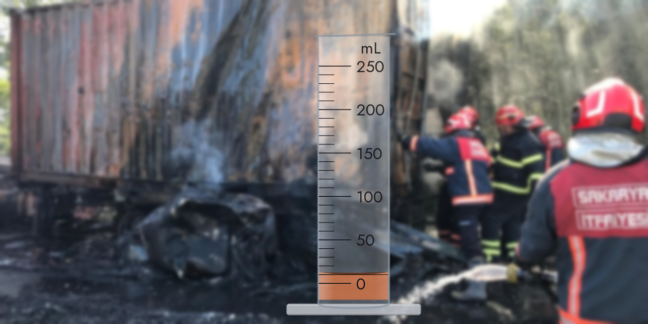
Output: **10** mL
